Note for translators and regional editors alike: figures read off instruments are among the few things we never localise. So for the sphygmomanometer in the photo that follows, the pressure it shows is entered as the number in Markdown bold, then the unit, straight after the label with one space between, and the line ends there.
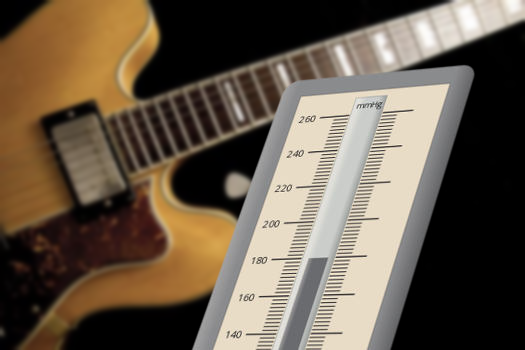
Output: **180** mmHg
